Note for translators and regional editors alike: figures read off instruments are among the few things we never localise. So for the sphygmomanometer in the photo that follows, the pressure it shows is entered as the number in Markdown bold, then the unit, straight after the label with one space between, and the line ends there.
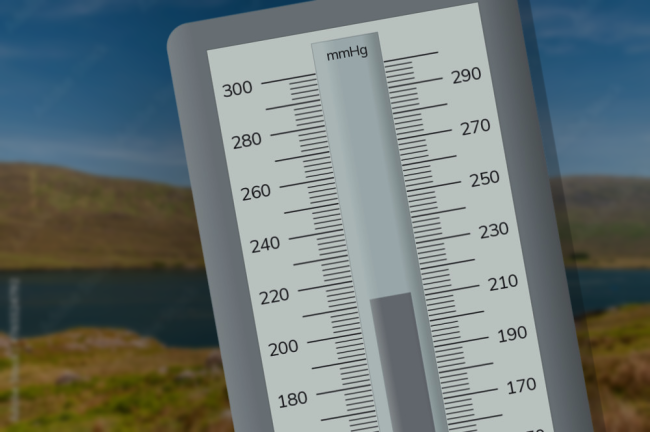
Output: **212** mmHg
